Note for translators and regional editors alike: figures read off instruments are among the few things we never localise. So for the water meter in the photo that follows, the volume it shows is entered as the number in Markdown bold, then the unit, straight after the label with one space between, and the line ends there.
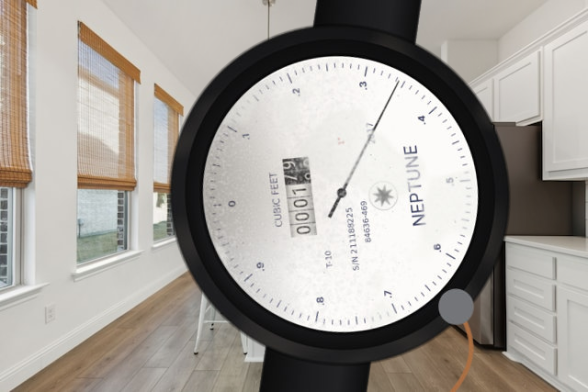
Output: **179.34** ft³
